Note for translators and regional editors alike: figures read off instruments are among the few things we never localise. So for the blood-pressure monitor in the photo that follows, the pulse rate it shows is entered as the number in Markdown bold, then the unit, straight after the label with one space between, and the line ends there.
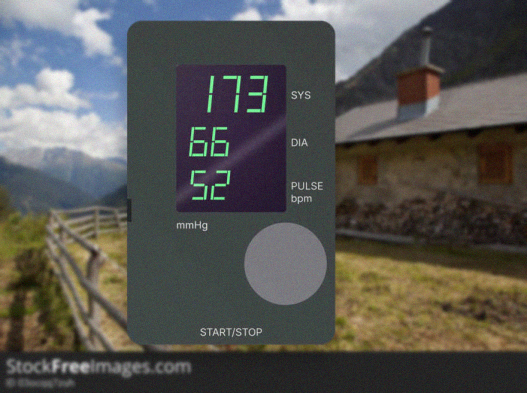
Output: **52** bpm
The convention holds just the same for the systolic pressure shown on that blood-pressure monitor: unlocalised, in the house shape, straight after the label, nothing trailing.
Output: **173** mmHg
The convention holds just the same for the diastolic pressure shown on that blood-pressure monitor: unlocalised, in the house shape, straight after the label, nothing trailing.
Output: **66** mmHg
